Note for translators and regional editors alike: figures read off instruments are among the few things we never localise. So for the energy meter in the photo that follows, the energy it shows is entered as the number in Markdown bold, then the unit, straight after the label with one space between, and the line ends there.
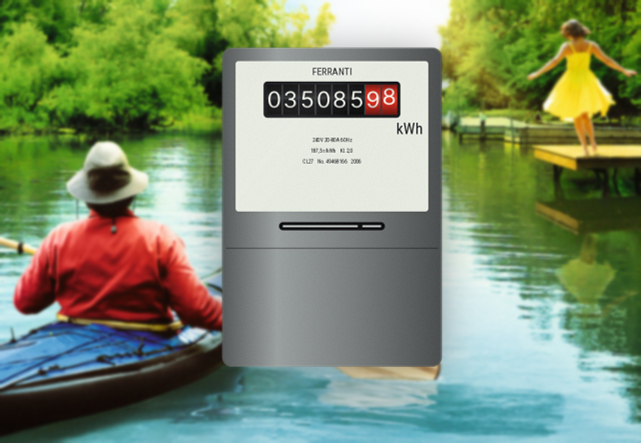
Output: **35085.98** kWh
